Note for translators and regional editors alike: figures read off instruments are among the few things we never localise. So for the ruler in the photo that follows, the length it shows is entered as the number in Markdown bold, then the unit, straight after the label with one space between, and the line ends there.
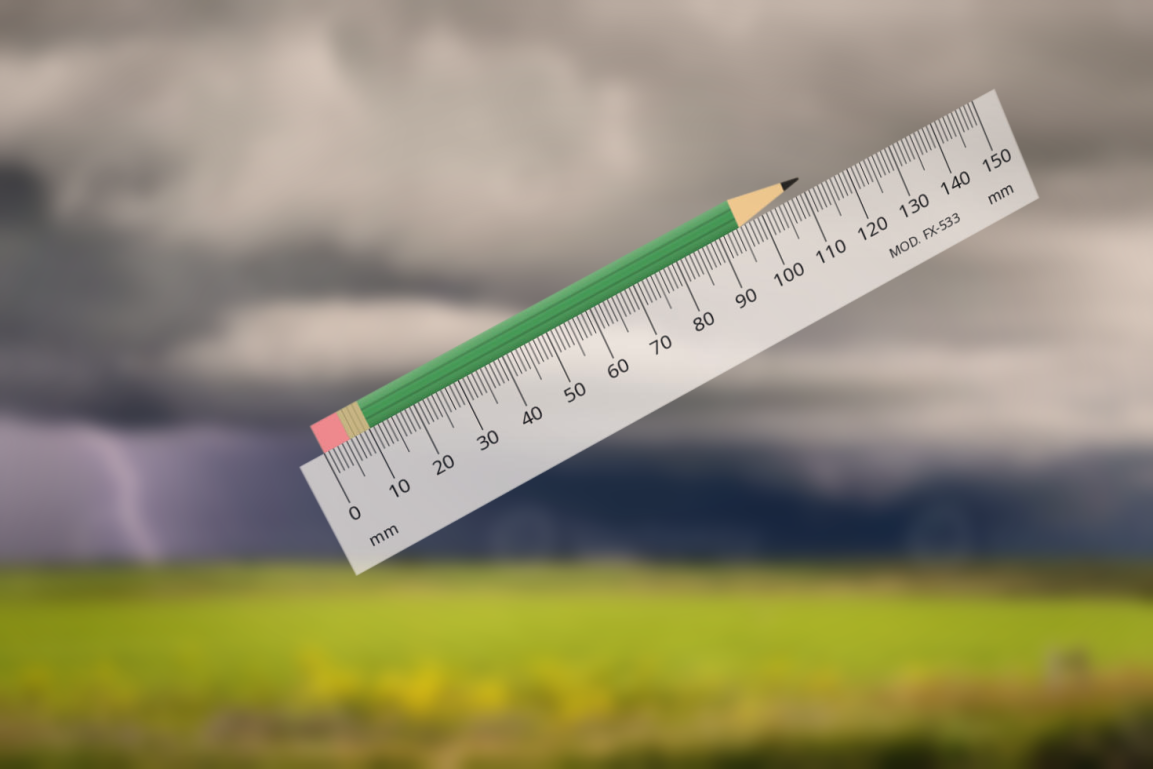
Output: **110** mm
